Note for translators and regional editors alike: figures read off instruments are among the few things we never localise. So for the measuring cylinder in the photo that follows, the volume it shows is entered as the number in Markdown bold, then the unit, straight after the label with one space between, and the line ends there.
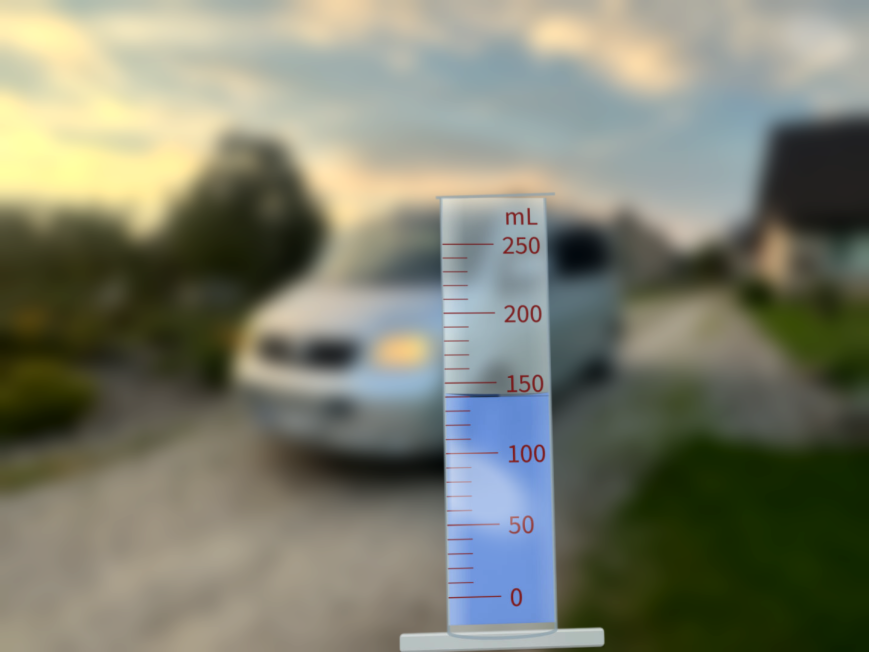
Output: **140** mL
